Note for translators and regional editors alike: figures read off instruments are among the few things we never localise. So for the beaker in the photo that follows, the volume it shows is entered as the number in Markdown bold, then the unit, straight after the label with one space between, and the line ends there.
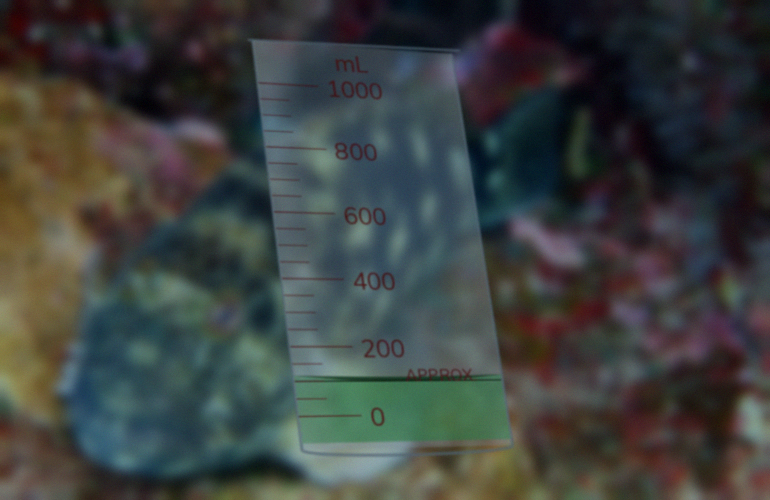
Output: **100** mL
